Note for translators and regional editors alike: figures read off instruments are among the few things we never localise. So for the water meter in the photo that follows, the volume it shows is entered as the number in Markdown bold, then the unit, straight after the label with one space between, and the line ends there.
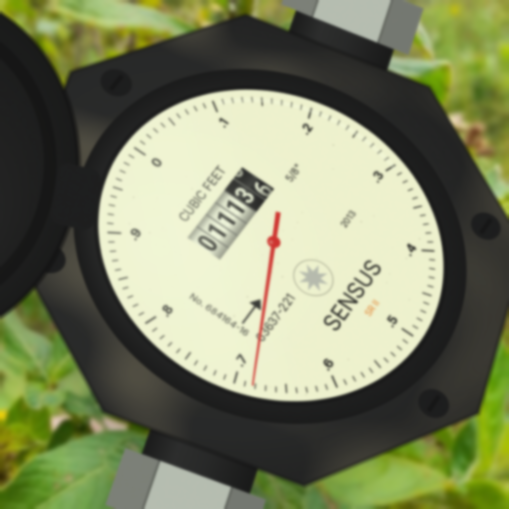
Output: **11135.68** ft³
